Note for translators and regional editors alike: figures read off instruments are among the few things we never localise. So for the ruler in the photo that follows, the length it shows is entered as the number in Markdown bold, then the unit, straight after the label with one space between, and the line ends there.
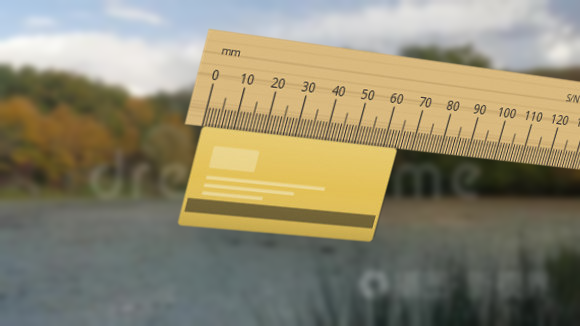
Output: **65** mm
